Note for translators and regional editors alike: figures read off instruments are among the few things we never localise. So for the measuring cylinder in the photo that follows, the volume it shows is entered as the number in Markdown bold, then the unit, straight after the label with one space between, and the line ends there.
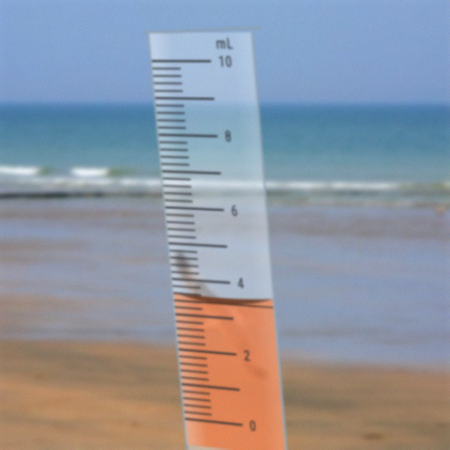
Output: **3.4** mL
